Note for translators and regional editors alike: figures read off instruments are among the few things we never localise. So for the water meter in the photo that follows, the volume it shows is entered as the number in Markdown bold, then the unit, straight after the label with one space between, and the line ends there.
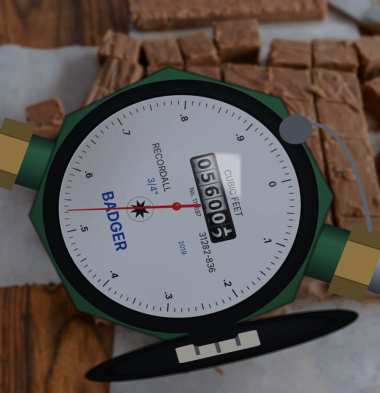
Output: **56001.53** ft³
